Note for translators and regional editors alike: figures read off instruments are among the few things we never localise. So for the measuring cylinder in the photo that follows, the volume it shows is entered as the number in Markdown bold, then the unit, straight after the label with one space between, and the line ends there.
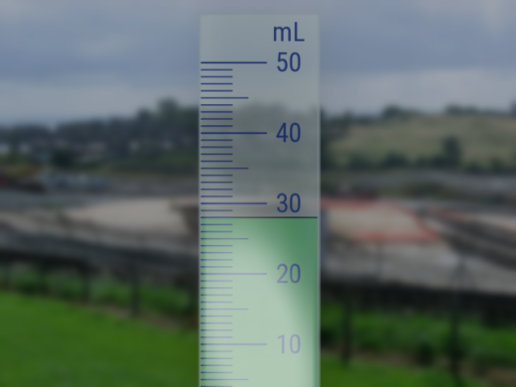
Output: **28** mL
